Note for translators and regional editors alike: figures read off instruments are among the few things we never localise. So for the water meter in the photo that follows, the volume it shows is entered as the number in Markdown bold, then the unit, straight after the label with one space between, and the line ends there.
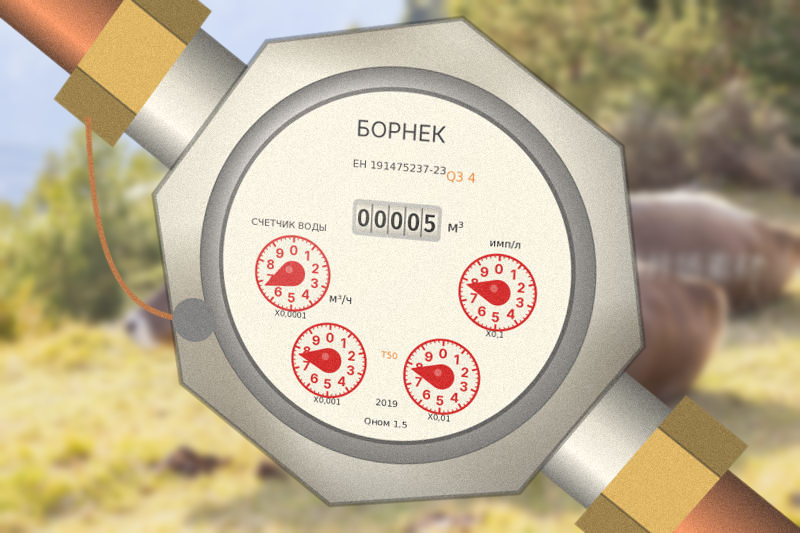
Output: **5.7776** m³
